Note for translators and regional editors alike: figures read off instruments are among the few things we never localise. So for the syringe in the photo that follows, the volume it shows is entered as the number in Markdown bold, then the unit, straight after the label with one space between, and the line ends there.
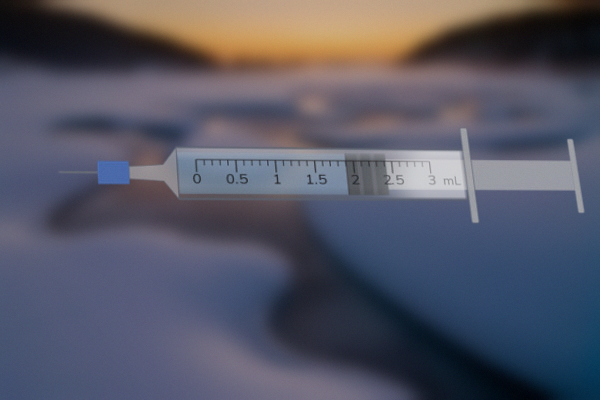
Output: **1.9** mL
